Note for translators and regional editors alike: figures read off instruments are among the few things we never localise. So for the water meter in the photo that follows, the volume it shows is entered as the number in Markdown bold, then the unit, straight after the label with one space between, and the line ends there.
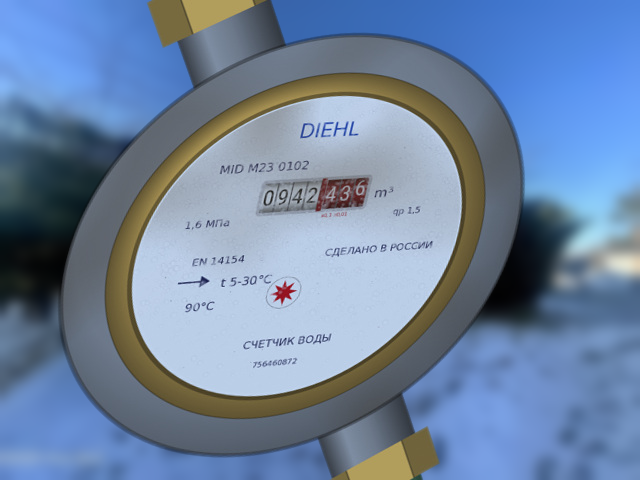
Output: **942.436** m³
